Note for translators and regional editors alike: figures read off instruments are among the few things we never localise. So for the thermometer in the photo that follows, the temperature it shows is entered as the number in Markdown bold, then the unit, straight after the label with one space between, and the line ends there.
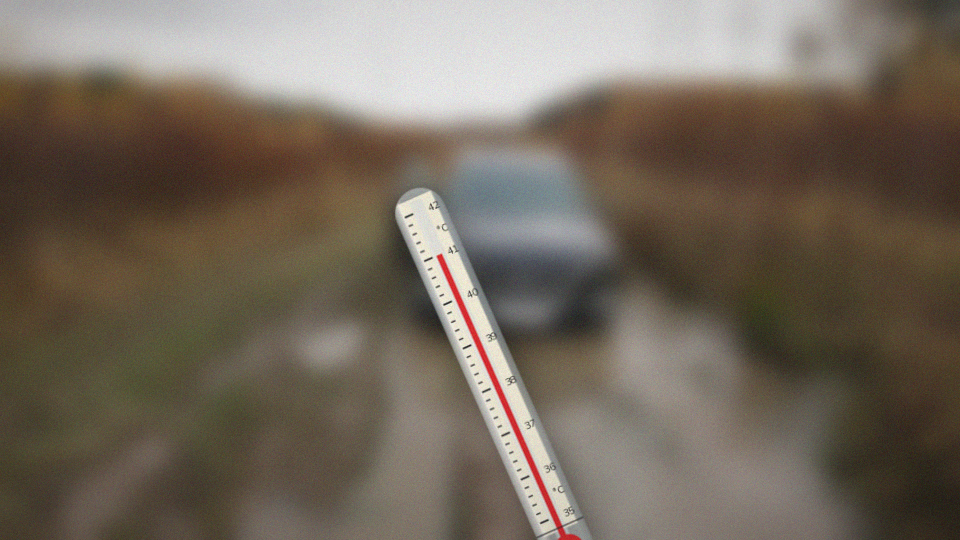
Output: **41** °C
